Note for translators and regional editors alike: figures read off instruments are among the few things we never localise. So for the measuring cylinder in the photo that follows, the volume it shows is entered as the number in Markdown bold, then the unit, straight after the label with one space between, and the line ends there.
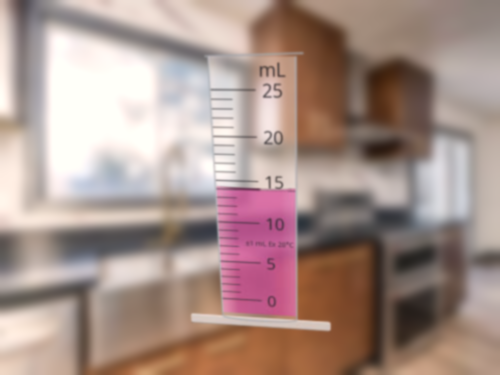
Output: **14** mL
